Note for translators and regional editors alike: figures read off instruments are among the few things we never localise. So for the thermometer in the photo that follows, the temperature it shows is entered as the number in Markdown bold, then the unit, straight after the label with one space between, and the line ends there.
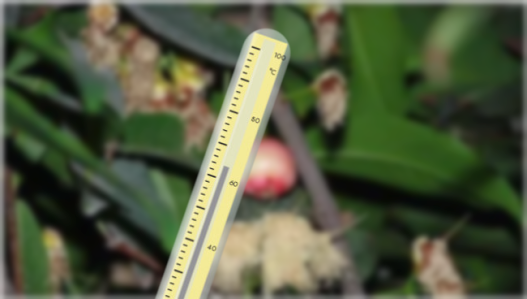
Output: **64** °C
